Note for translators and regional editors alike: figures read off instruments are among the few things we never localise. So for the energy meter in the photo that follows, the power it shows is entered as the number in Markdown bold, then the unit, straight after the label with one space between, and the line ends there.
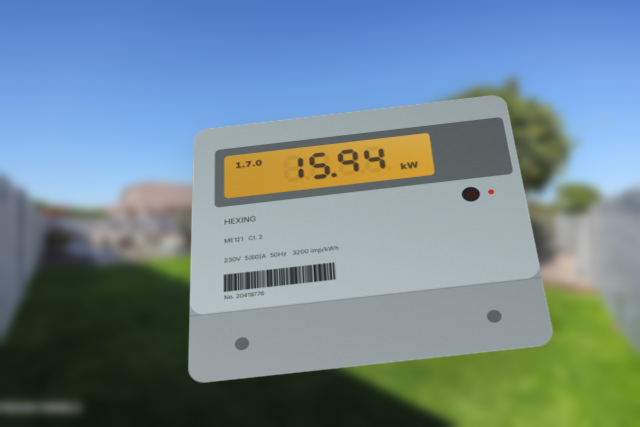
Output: **15.94** kW
